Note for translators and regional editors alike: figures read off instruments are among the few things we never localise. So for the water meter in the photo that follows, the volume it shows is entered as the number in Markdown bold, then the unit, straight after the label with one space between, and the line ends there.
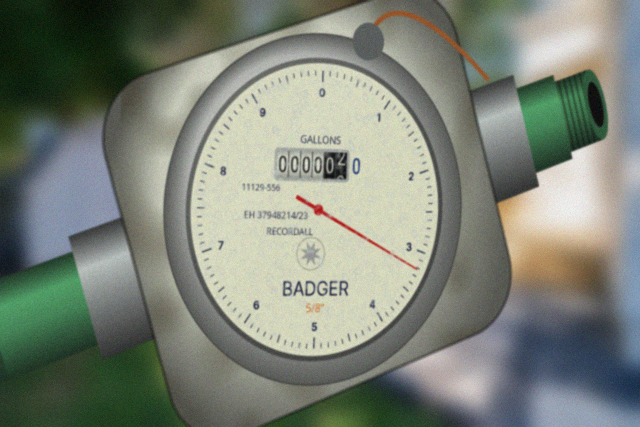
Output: **23.2** gal
